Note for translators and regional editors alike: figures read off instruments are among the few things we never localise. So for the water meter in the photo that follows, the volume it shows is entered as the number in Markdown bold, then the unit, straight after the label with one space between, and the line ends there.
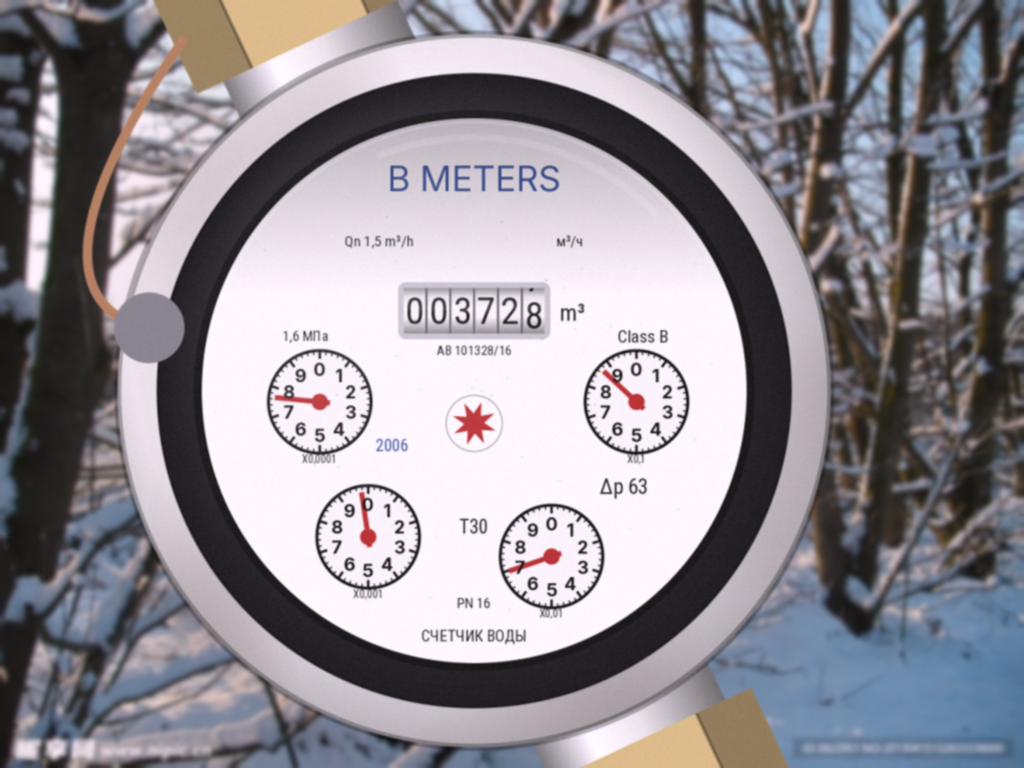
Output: **3727.8697** m³
